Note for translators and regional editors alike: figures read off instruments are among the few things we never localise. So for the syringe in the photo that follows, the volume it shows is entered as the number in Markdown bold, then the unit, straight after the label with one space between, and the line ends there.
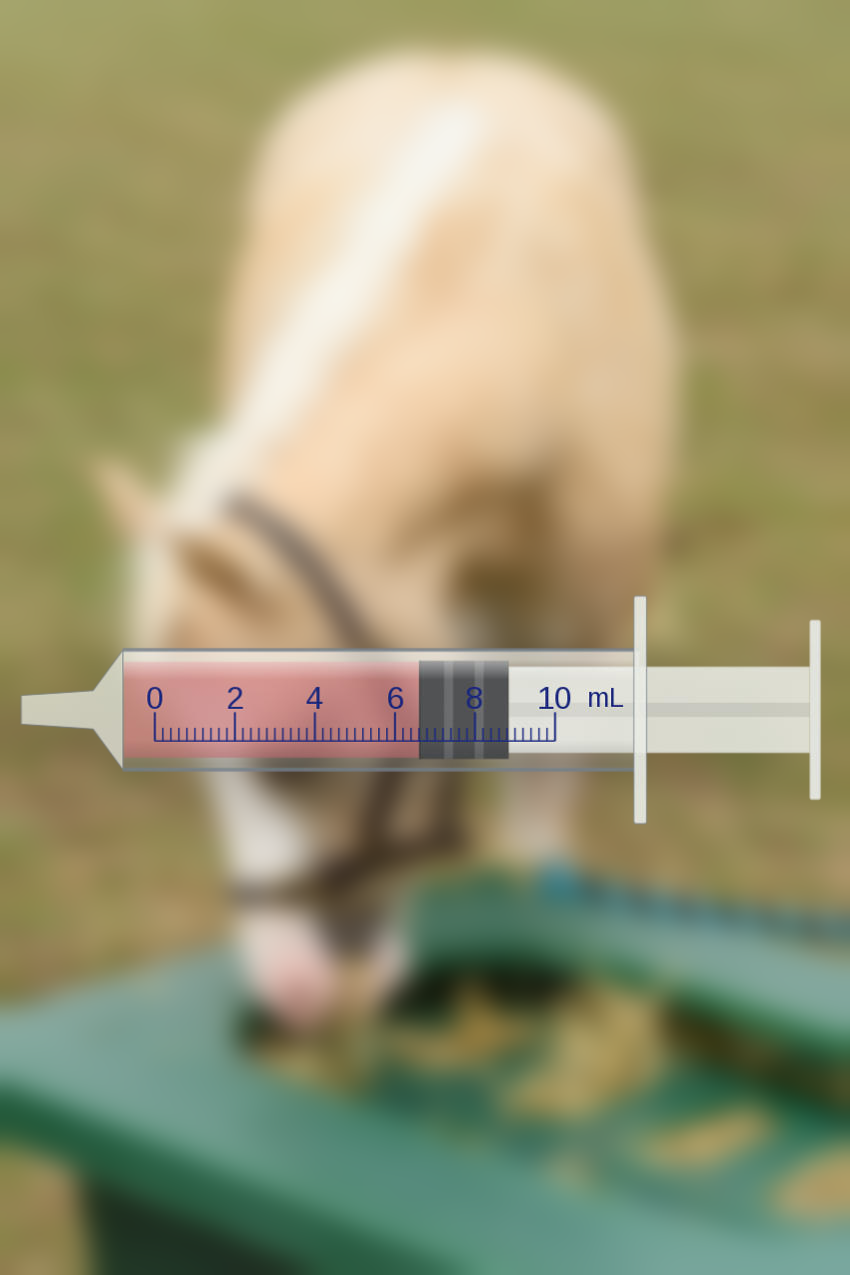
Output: **6.6** mL
